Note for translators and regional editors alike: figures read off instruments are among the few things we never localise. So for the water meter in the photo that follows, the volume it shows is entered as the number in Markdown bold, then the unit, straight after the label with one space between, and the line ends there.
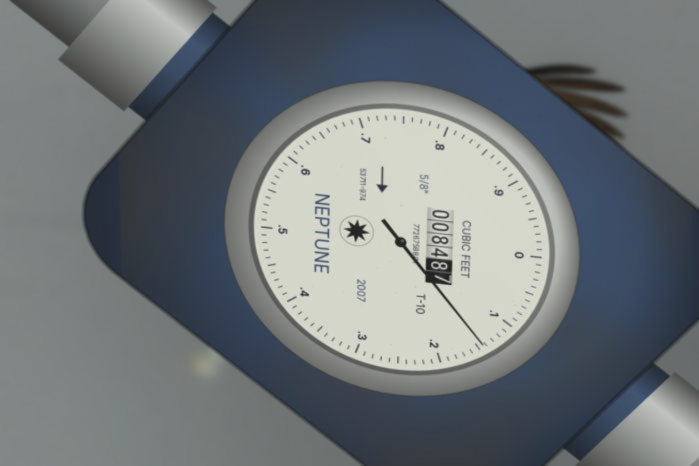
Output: **8487.14** ft³
